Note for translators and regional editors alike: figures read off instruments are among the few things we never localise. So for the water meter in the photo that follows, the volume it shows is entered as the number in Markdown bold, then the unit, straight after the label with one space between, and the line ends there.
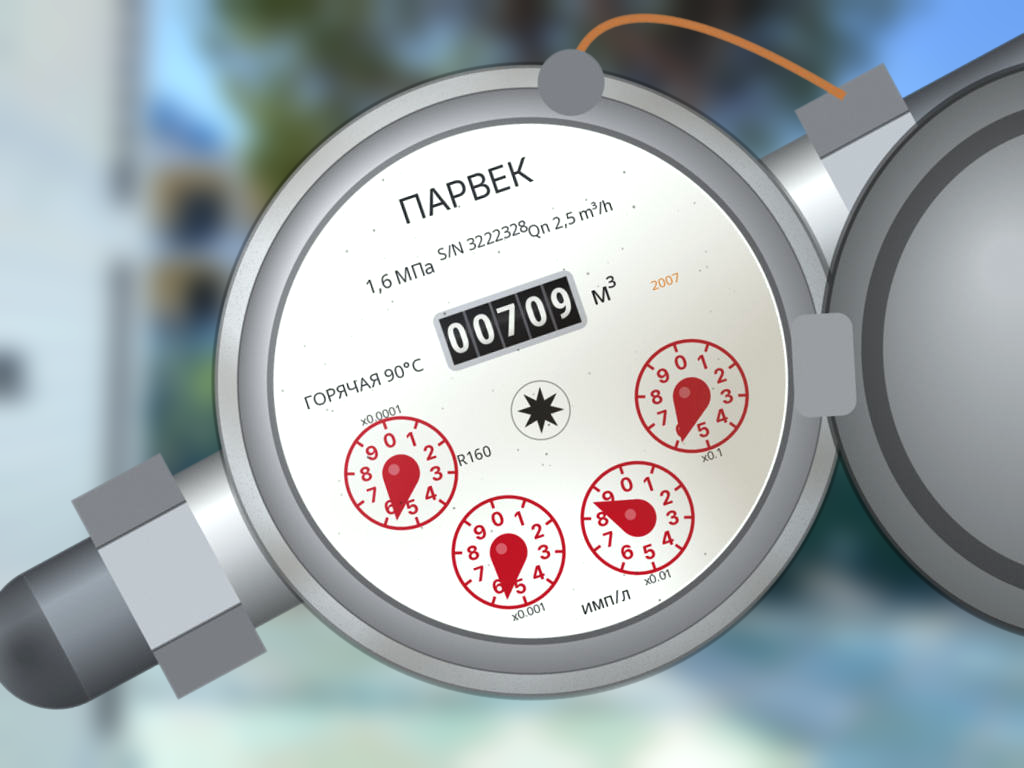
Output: **709.5855** m³
